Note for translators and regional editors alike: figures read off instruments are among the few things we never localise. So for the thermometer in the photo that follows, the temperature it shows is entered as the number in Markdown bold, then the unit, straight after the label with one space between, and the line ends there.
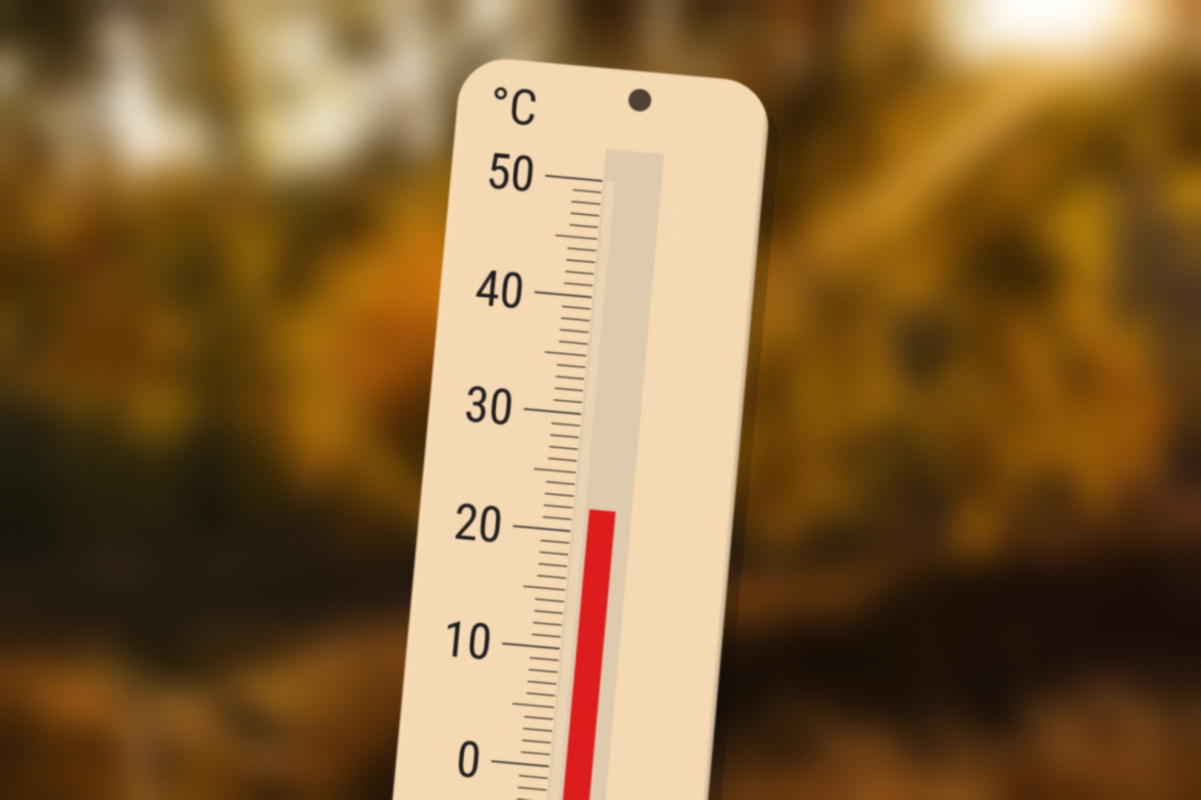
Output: **22** °C
